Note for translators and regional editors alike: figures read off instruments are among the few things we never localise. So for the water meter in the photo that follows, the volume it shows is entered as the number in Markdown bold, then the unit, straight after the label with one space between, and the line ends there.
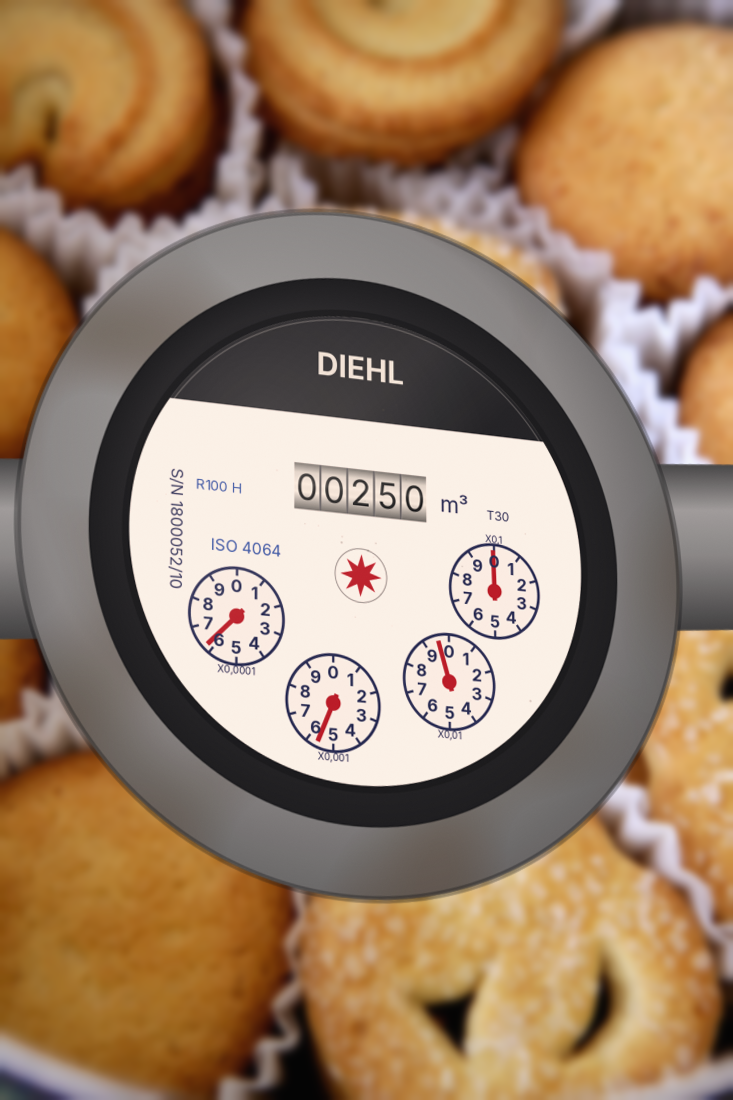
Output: **249.9956** m³
